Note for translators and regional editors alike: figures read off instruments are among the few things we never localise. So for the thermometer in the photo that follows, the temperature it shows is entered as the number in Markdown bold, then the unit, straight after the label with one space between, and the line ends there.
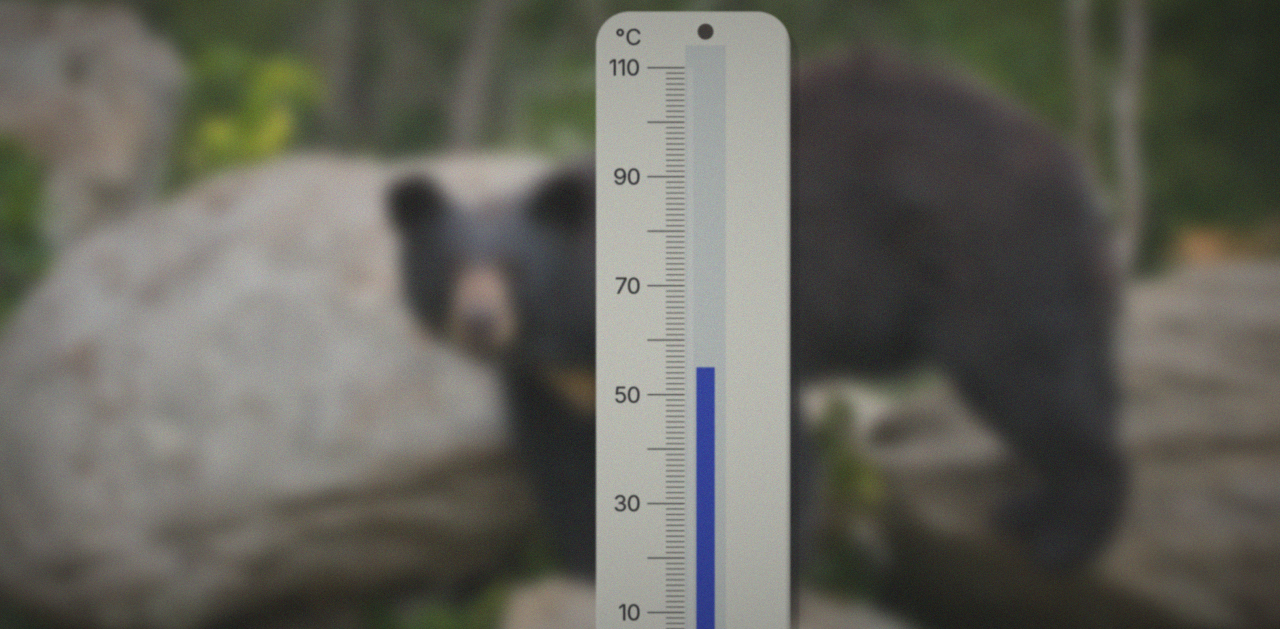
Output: **55** °C
